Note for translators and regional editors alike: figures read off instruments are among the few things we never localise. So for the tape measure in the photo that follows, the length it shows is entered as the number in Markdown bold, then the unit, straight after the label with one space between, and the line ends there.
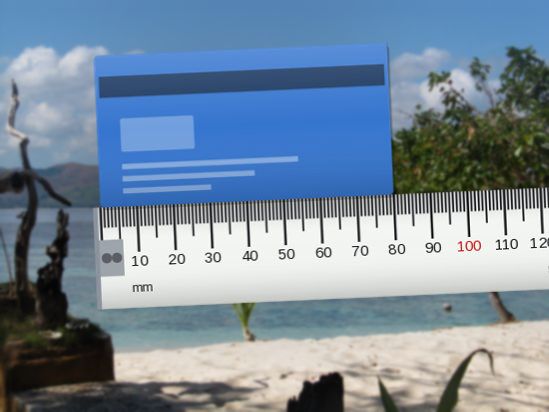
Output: **80** mm
